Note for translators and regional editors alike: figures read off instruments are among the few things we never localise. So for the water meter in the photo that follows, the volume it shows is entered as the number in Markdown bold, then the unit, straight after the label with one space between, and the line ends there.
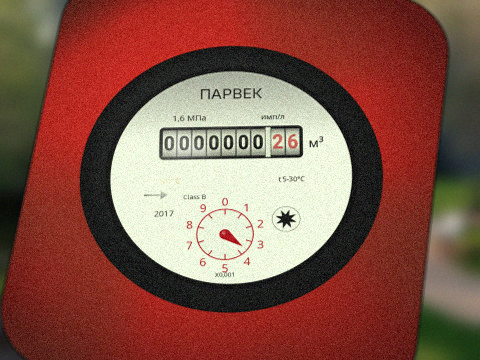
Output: **0.263** m³
